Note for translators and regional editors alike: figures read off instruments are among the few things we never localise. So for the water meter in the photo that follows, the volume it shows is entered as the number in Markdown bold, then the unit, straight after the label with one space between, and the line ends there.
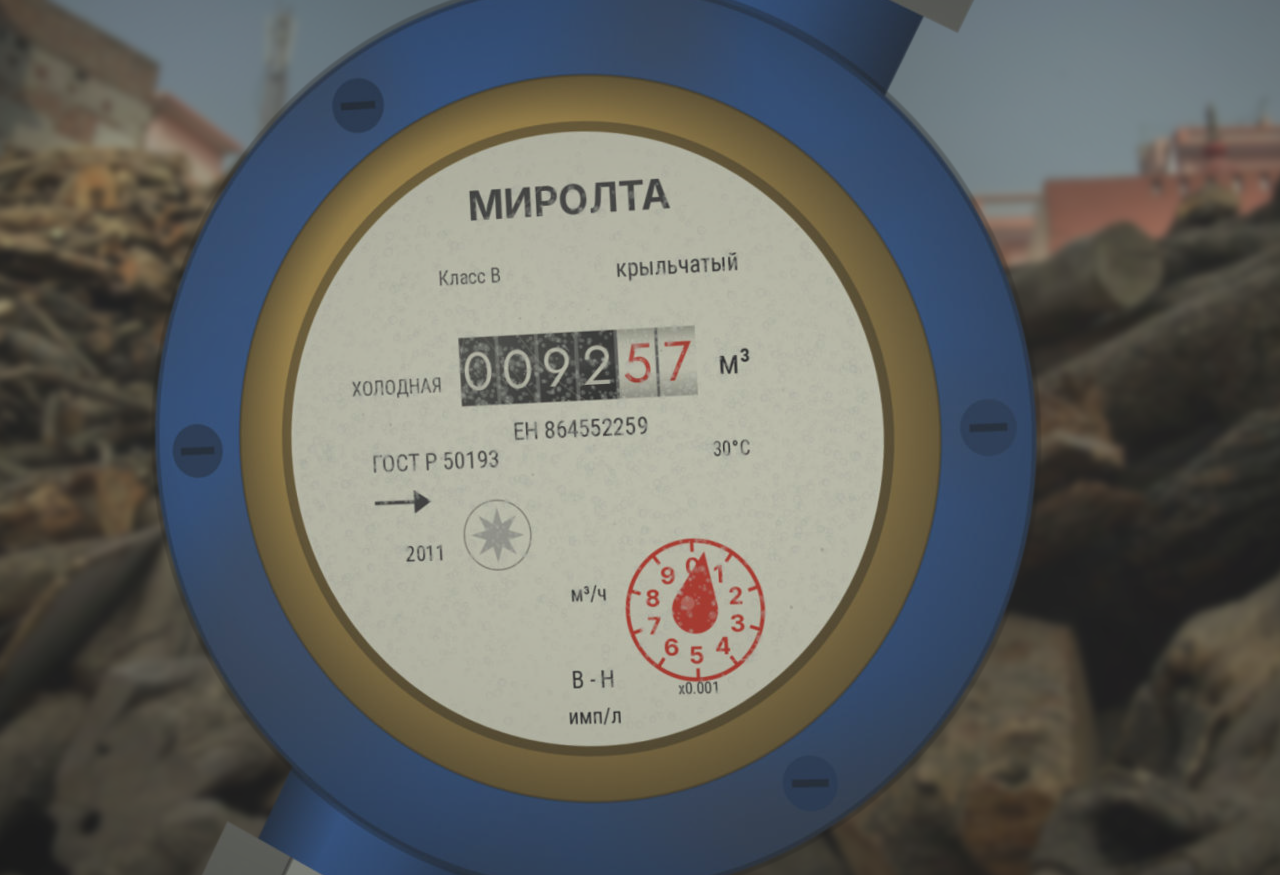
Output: **92.570** m³
